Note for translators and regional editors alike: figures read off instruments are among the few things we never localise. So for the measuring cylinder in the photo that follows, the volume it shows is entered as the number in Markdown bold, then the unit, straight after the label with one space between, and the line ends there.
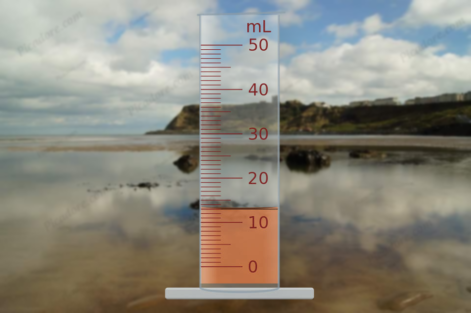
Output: **13** mL
